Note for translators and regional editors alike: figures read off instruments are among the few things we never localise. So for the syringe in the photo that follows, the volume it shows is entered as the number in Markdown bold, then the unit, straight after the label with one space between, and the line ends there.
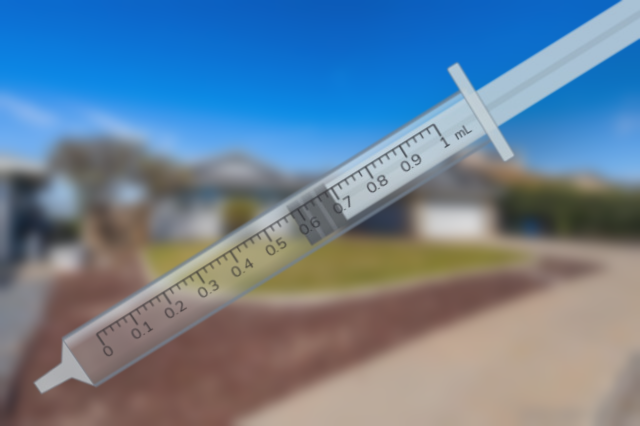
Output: **0.58** mL
